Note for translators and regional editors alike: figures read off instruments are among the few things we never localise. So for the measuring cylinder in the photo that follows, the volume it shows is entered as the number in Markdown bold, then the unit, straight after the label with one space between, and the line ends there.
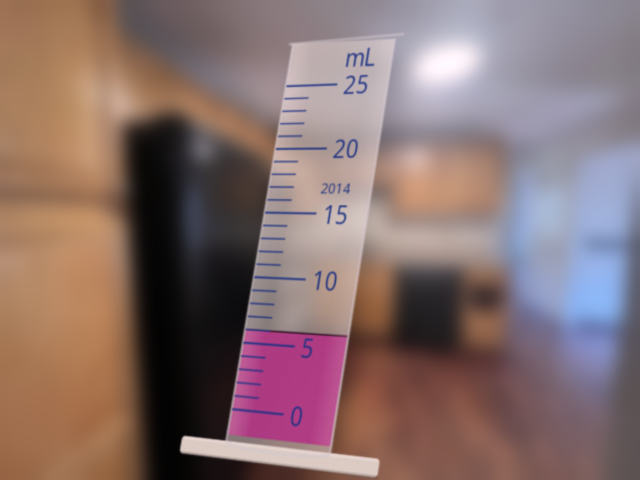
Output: **6** mL
